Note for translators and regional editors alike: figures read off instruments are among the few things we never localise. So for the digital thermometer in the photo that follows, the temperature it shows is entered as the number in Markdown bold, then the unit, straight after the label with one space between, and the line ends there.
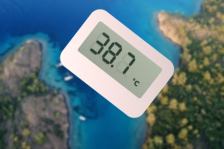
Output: **38.7** °C
